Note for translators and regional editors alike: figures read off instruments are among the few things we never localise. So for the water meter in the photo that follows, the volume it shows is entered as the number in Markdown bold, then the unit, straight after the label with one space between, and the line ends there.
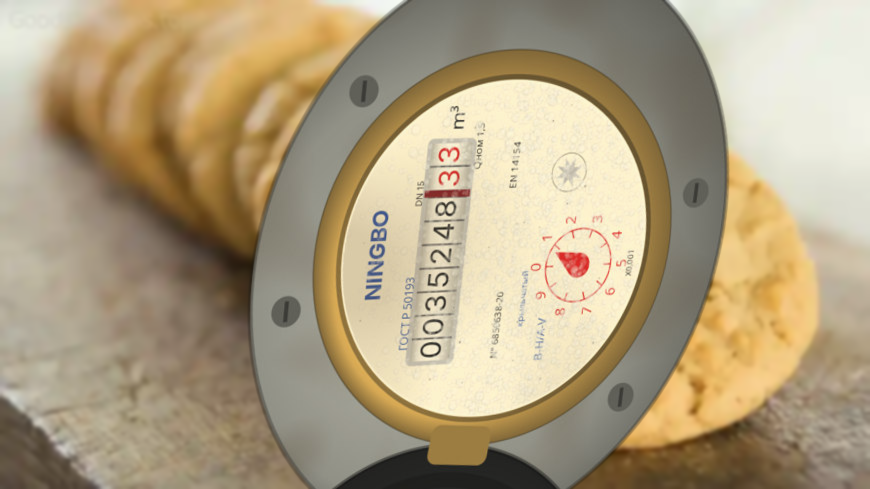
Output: **35248.330** m³
